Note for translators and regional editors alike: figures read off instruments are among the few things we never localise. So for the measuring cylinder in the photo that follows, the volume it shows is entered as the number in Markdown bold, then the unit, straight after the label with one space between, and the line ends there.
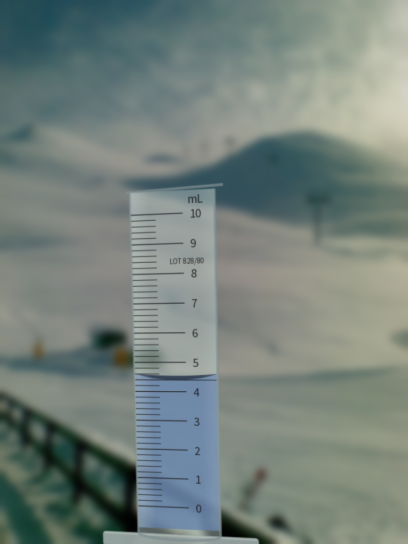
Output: **4.4** mL
